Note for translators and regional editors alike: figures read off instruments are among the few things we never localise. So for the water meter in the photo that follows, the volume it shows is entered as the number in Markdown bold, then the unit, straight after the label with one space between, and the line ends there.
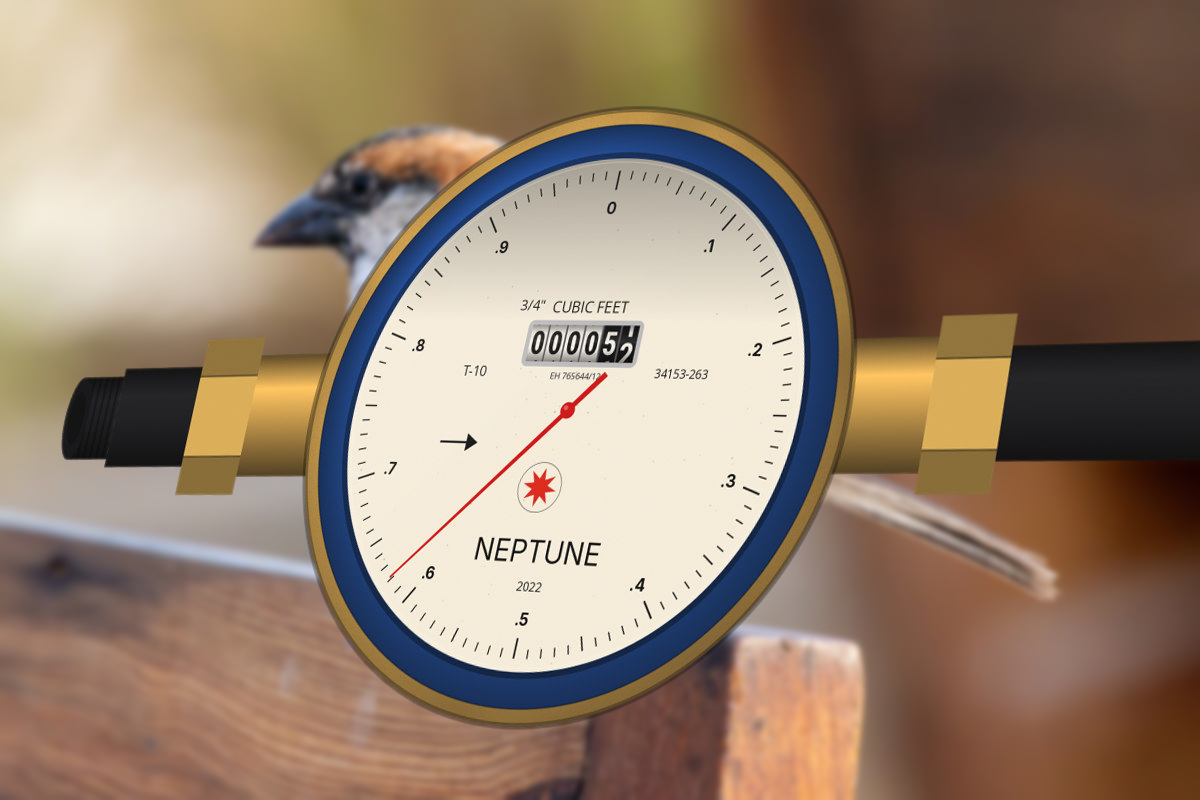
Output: **51.62** ft³
